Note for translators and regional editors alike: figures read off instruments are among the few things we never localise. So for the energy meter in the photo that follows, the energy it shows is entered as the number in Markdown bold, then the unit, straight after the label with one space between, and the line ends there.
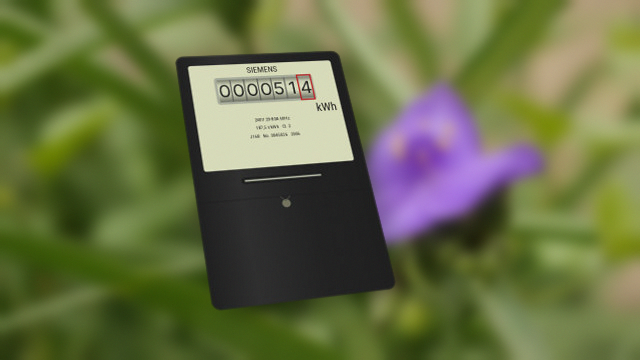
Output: **51.4** kWh
